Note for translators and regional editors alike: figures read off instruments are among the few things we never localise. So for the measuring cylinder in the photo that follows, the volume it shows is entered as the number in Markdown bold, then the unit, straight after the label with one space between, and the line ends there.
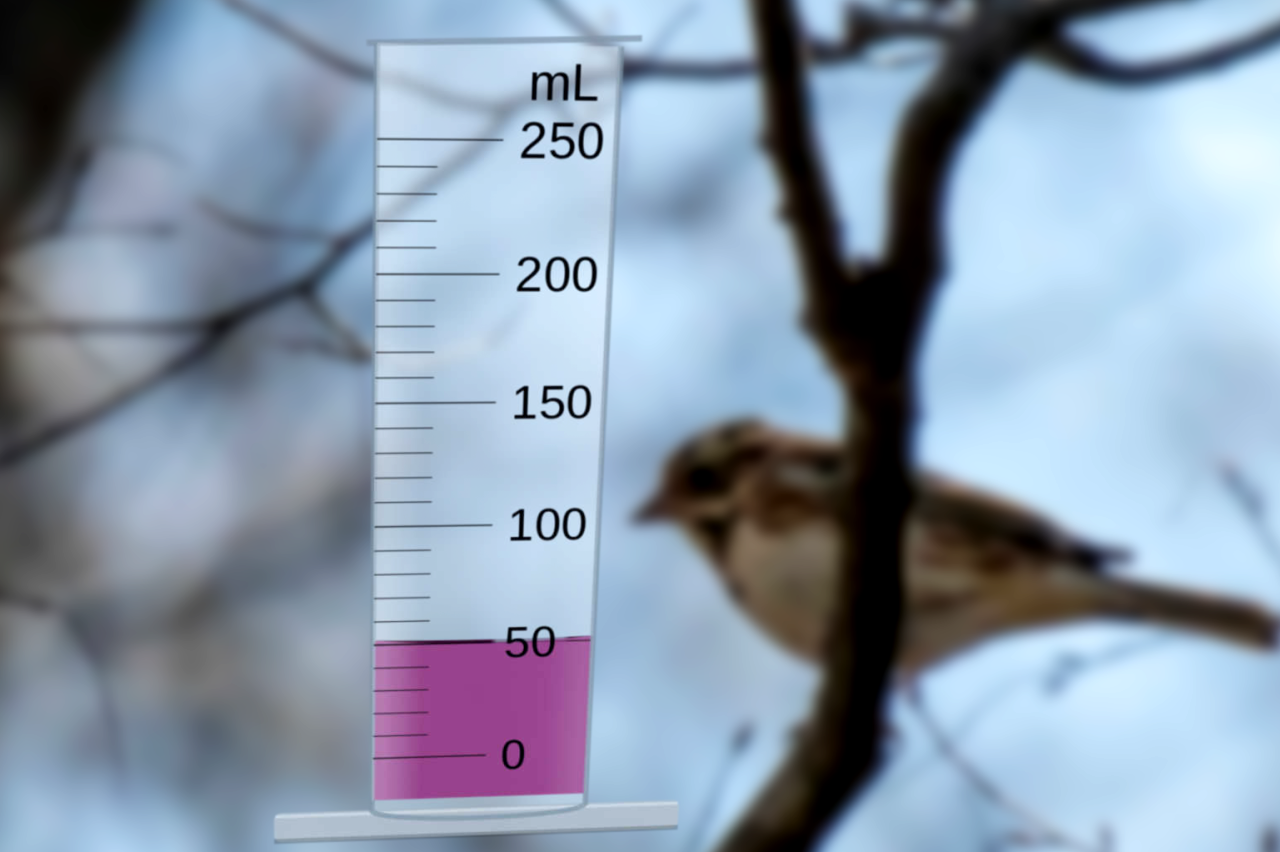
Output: **50** mL
